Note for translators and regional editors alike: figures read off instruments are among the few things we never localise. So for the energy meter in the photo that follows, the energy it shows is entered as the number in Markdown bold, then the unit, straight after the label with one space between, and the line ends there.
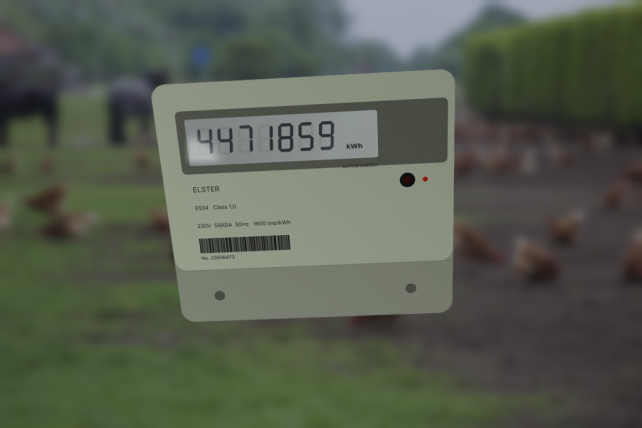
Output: **4471859** kWh
